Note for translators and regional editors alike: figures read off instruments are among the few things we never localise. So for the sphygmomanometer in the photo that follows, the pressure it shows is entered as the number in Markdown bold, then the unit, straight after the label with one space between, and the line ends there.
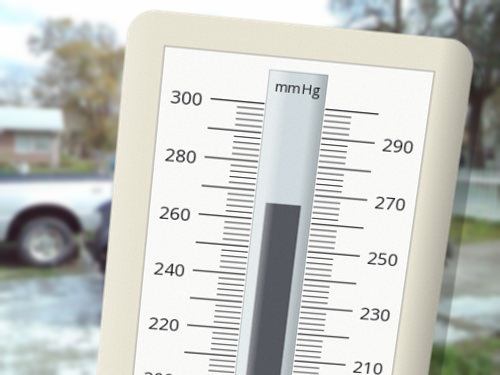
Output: **266** mmHg
